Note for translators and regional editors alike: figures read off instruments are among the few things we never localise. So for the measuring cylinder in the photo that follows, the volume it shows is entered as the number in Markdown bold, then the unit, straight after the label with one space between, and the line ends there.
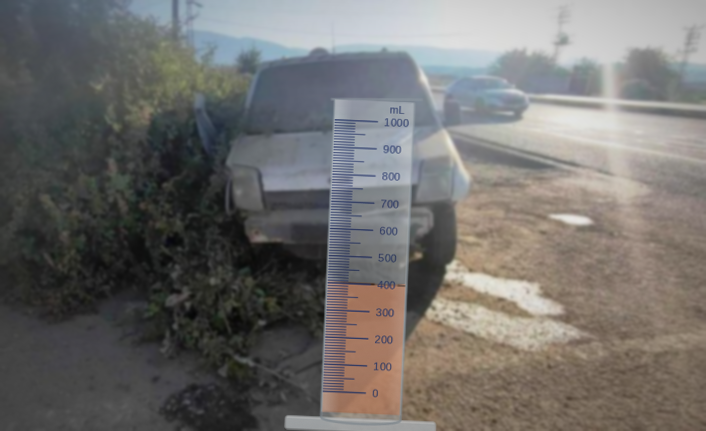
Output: **400** mL
